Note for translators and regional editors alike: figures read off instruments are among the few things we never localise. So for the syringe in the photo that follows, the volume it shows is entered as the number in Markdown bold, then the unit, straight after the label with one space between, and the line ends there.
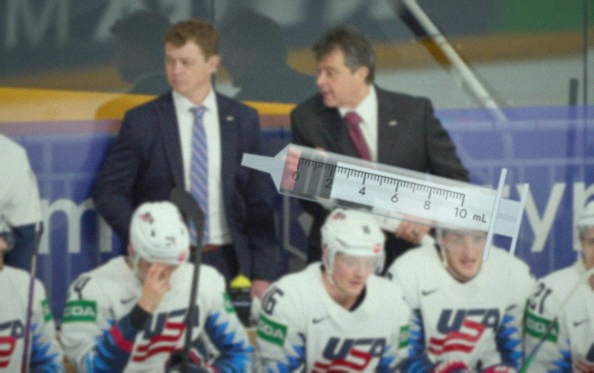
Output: **0** mL
